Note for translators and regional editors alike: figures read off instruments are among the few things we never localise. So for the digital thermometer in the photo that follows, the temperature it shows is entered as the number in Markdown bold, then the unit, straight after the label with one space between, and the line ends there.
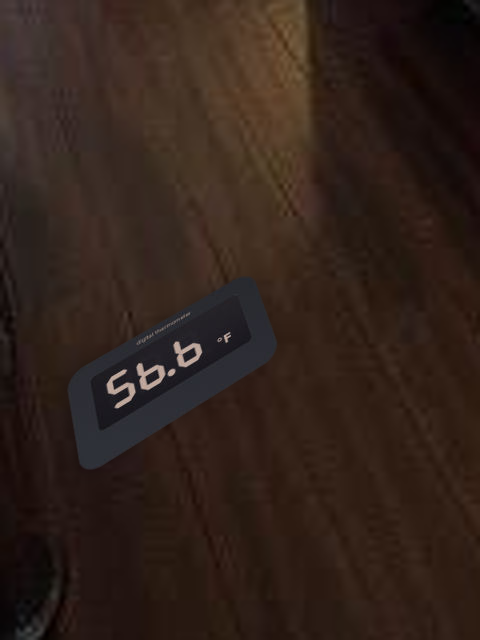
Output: **56.6** °F
